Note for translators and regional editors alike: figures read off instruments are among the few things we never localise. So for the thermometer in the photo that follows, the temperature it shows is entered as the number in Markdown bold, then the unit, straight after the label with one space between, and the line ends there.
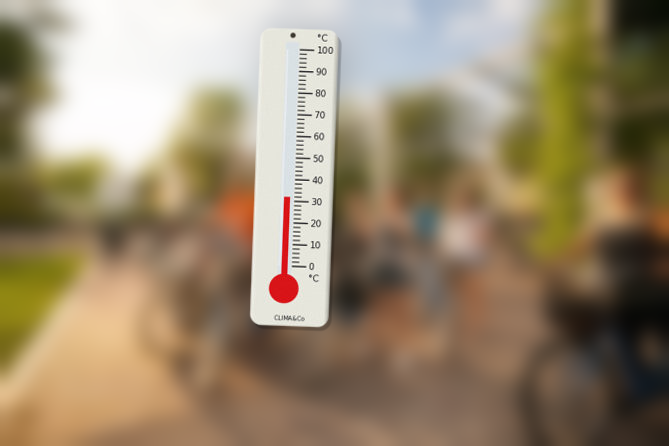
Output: **32** °C
